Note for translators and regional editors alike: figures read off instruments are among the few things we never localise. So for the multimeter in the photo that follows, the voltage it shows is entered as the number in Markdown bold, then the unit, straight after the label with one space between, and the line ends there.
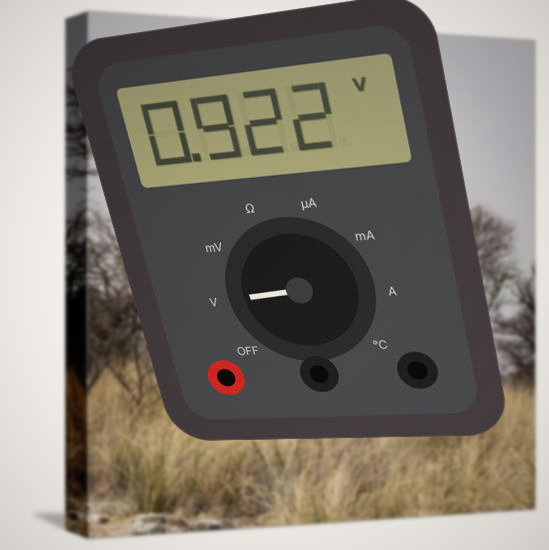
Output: **0.922** V
